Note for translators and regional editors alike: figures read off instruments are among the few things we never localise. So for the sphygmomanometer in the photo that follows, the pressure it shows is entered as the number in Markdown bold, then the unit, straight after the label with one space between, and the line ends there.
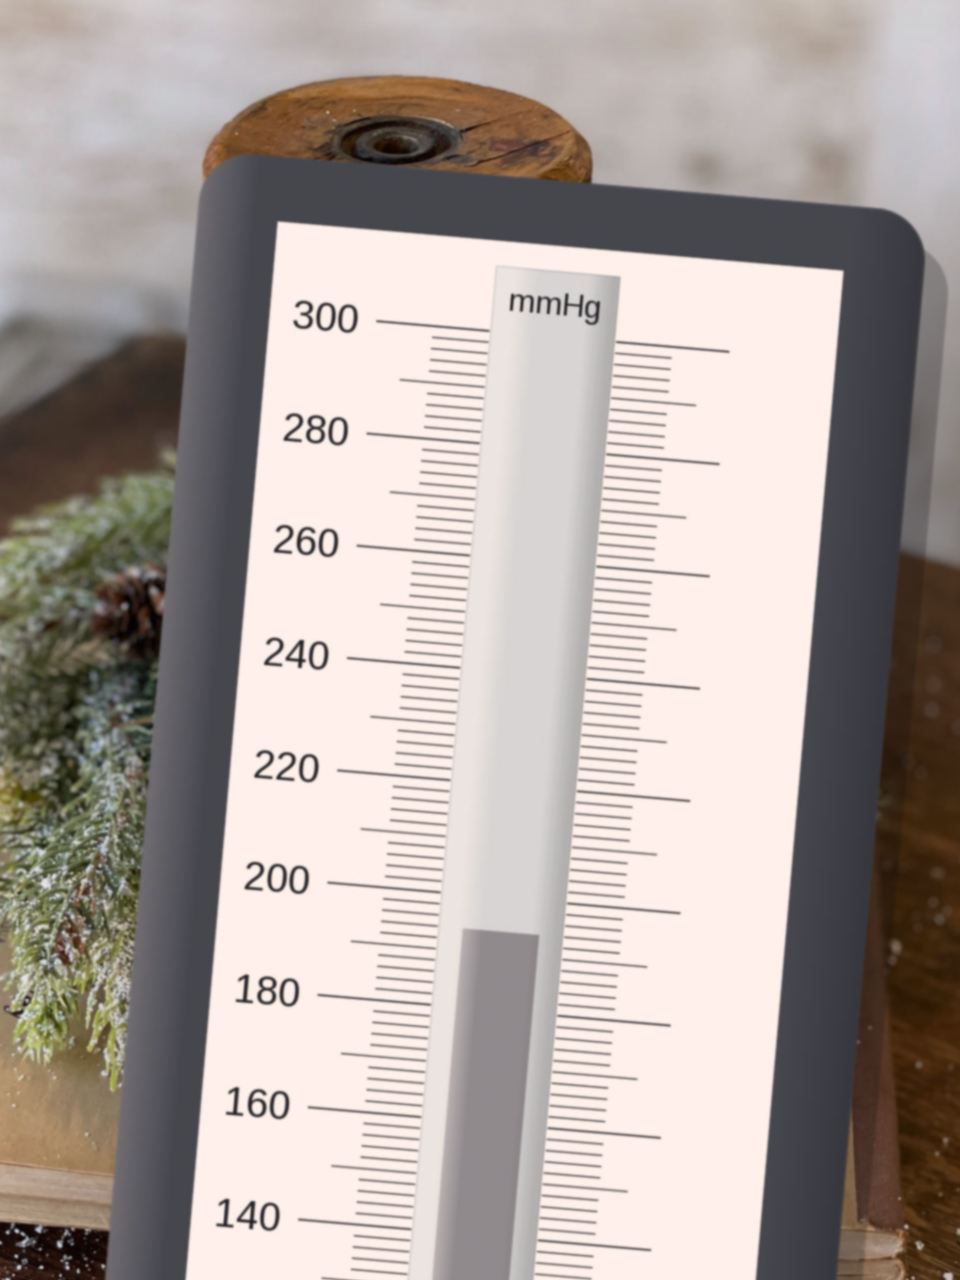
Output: **194** mmHg
